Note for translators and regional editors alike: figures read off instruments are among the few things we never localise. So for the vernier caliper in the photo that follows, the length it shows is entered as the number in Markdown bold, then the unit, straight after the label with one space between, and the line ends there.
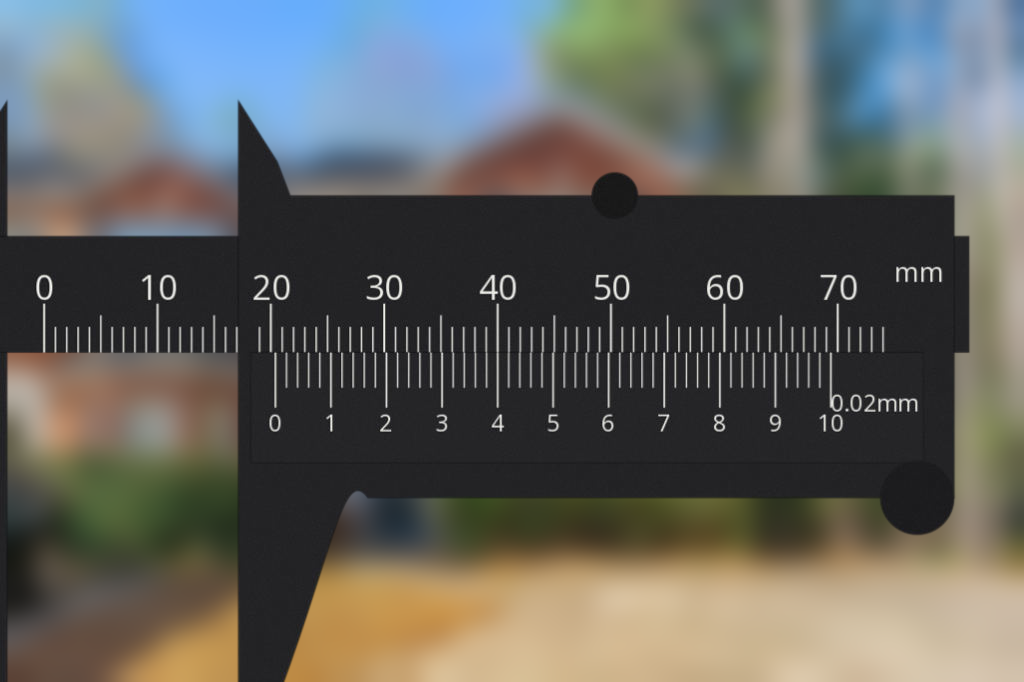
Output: **20.4** mm
